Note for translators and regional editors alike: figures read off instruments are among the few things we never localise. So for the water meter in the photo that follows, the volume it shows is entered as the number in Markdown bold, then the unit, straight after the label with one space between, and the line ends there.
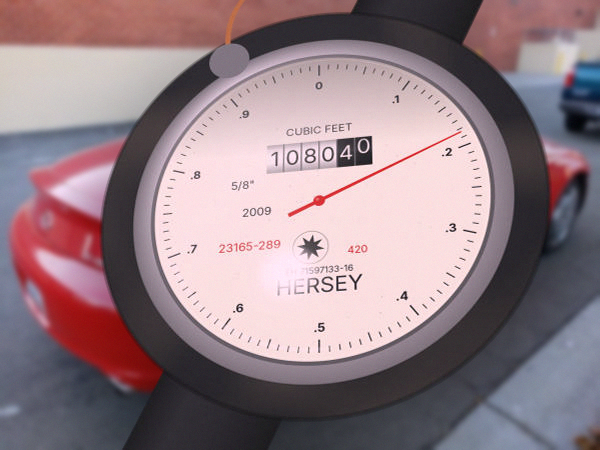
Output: **108040.18** ft³
